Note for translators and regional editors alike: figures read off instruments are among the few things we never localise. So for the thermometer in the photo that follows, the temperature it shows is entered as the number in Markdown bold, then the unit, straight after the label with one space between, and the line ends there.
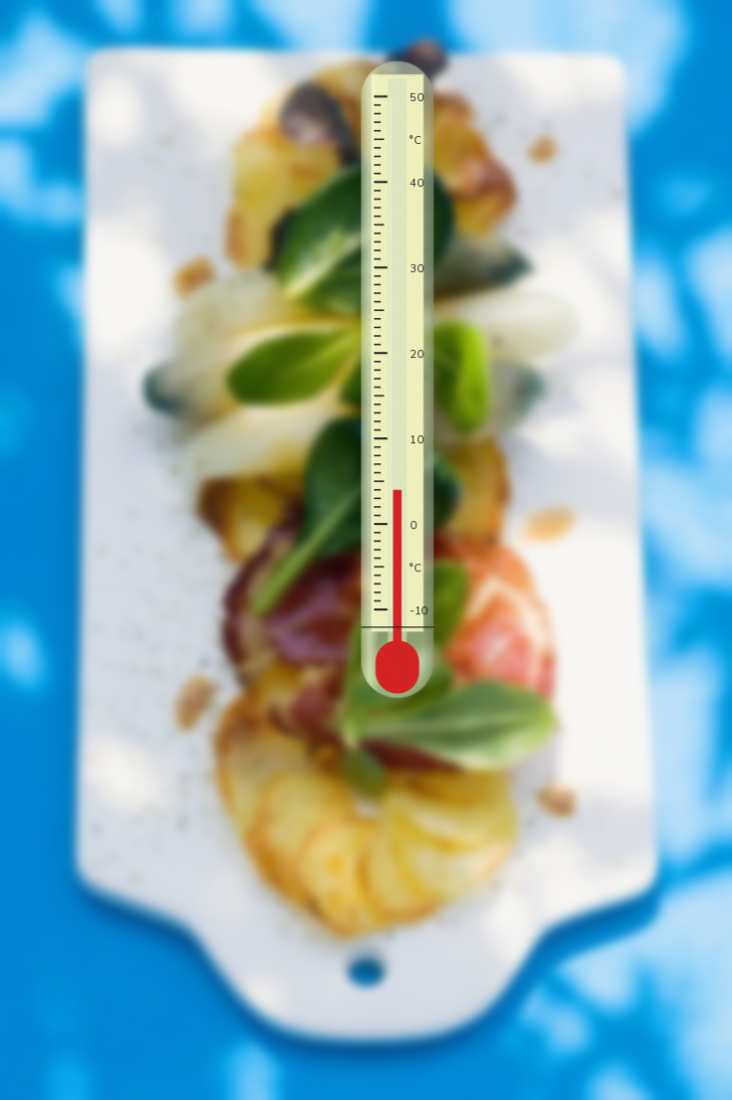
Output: **4** °C
